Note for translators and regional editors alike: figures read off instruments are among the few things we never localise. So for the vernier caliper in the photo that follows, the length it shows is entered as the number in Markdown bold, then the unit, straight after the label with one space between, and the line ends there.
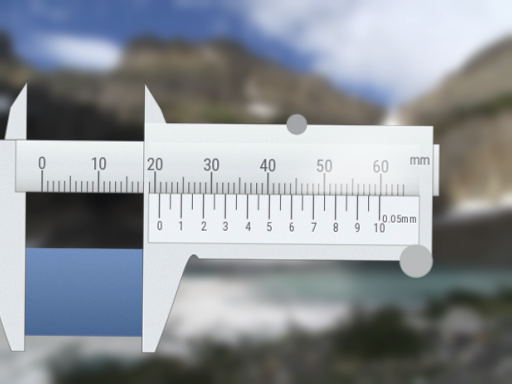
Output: **20.8** mm
